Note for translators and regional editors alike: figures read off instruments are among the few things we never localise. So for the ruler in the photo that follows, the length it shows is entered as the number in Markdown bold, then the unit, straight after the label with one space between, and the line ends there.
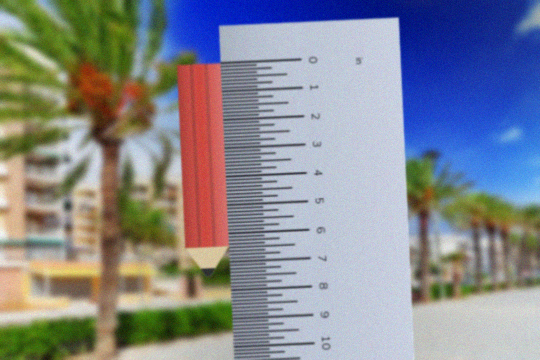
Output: **7.5** in
